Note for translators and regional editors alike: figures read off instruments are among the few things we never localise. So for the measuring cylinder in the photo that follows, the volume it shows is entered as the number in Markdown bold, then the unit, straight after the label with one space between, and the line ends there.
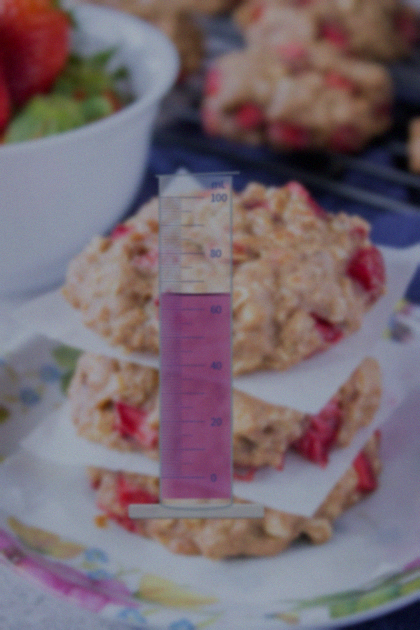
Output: **65** mL
